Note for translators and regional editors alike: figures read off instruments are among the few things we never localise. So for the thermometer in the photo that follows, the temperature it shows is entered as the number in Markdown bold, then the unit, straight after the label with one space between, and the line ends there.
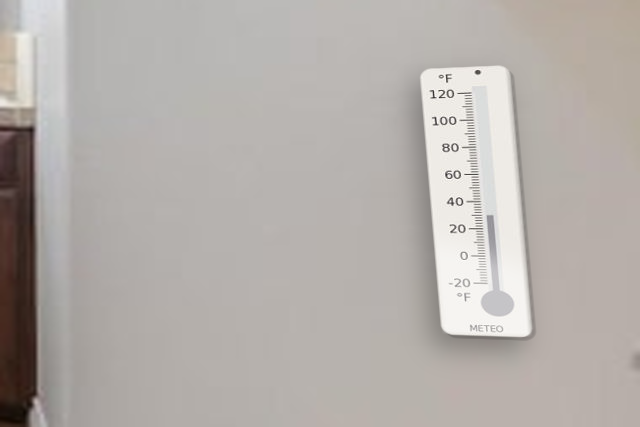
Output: **30** °F
